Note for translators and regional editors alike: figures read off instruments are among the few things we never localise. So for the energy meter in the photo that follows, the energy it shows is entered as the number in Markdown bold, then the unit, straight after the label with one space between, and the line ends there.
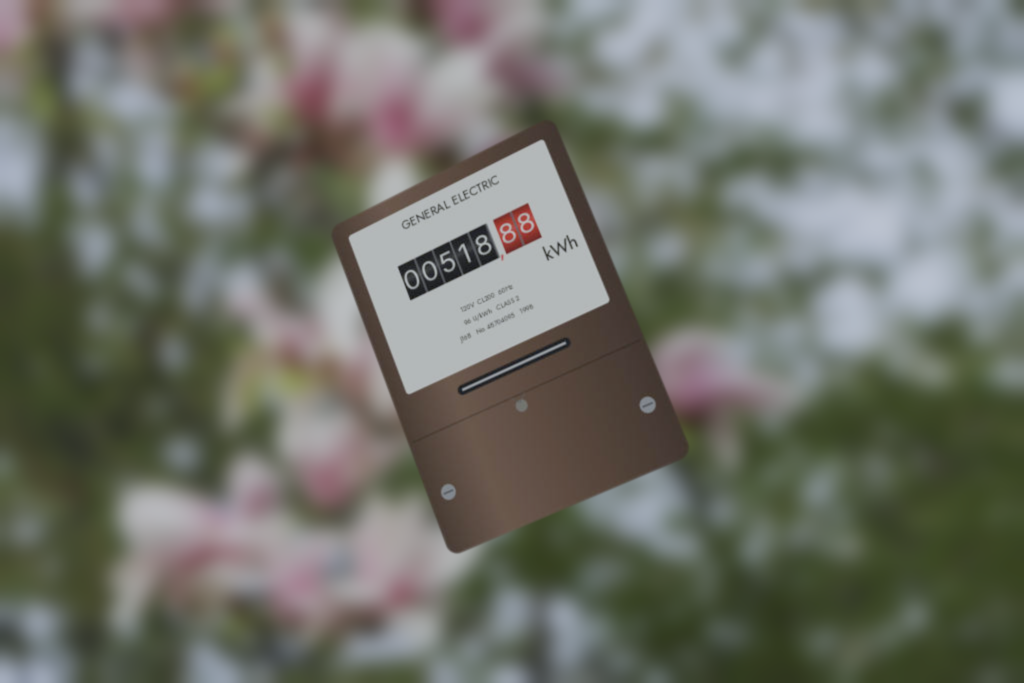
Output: **518.88** kWh
